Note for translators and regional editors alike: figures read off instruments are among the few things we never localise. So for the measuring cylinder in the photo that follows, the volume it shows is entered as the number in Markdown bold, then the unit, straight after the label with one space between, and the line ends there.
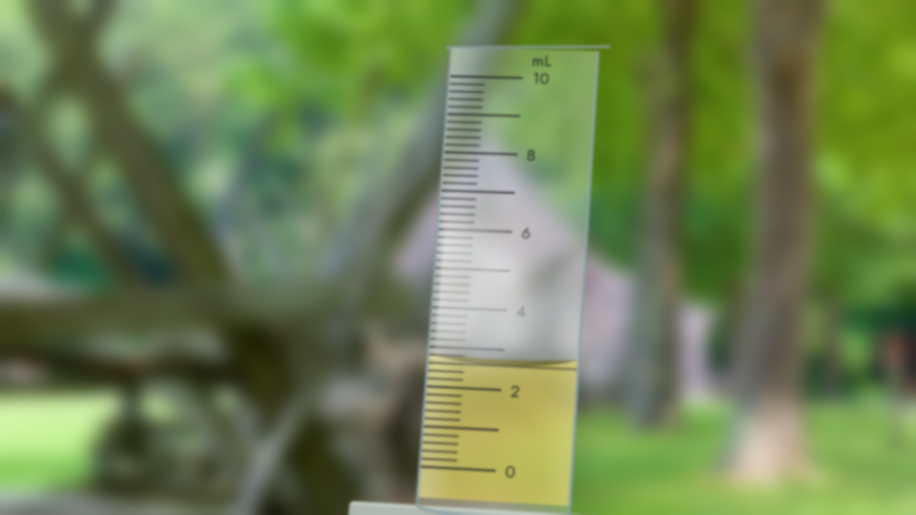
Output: **2.6** mL
